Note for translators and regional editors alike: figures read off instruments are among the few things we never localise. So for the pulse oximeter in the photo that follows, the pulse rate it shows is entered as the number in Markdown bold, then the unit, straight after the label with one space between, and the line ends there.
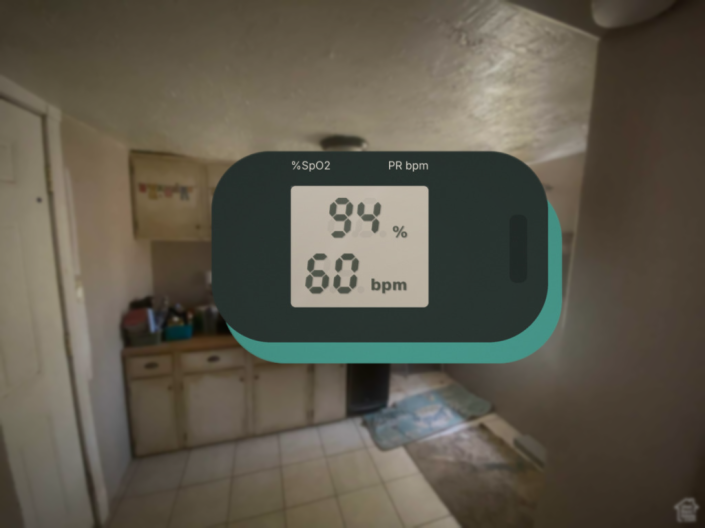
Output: **60** bpm
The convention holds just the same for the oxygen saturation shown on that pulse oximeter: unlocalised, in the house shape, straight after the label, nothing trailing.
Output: **94** %
